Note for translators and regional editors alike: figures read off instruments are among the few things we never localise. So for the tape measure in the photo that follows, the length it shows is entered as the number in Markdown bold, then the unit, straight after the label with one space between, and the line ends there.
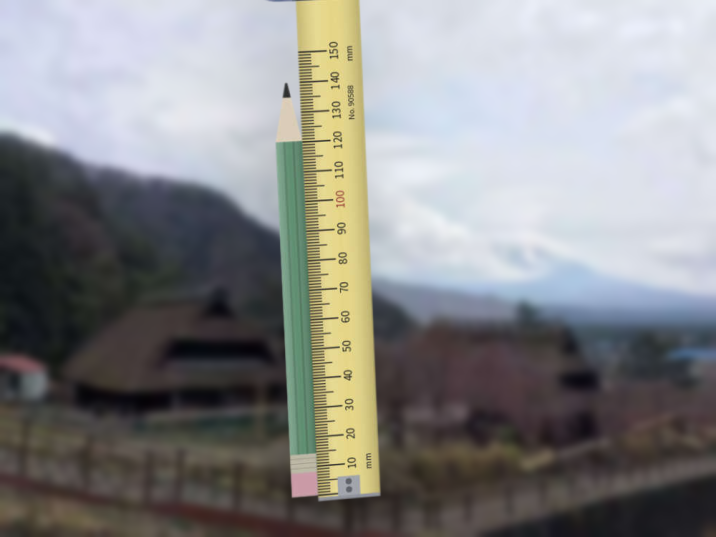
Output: **140** mm
